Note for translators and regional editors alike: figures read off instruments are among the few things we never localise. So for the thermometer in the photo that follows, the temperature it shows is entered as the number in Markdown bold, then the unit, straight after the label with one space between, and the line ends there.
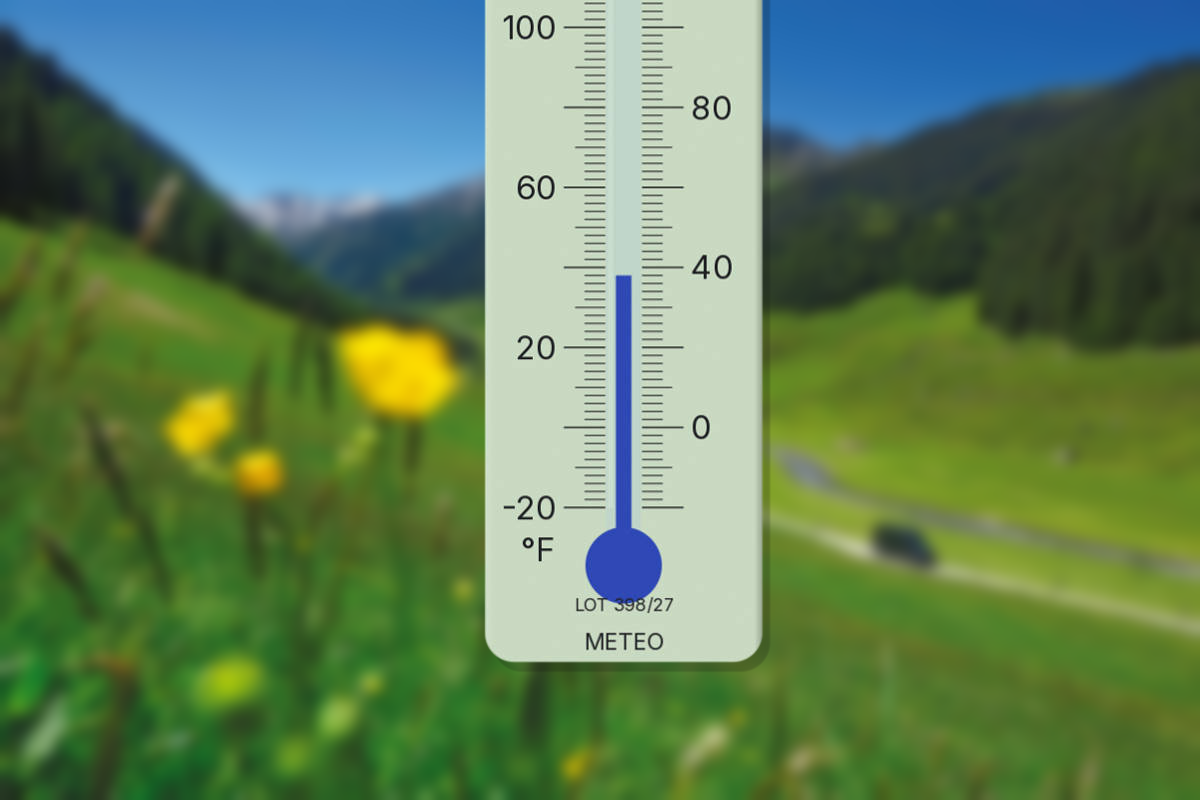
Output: **38** °F
